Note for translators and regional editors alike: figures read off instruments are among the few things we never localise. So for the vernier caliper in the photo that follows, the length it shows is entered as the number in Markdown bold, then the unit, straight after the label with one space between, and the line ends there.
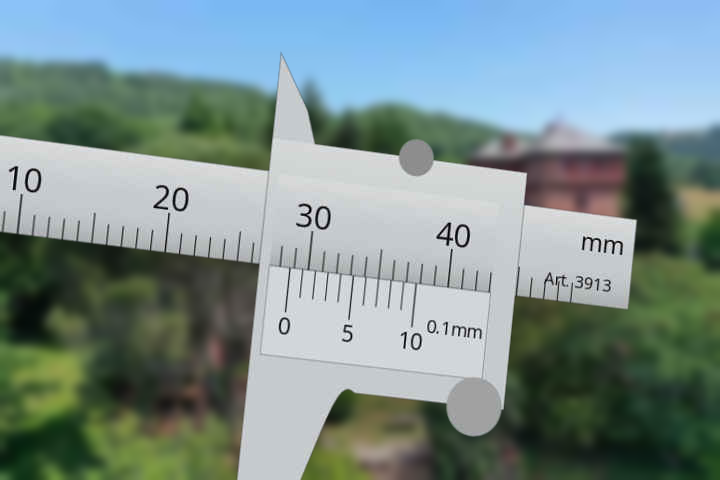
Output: **28.7** mm
